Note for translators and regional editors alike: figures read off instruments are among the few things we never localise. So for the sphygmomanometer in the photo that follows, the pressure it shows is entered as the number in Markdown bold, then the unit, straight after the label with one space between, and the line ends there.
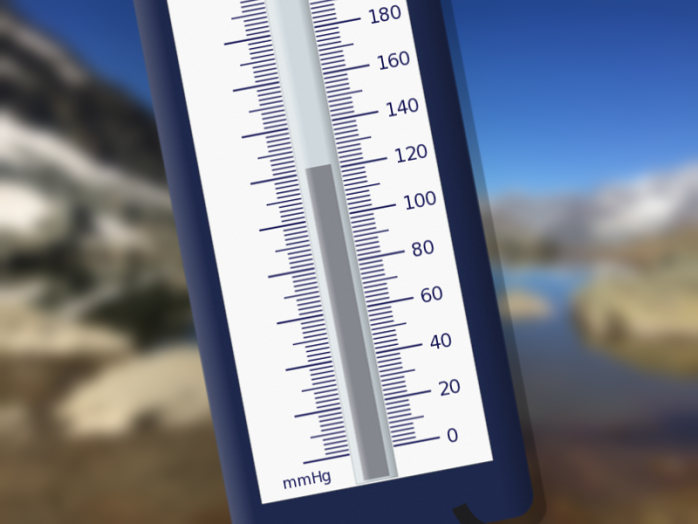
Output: **122** mmHg
